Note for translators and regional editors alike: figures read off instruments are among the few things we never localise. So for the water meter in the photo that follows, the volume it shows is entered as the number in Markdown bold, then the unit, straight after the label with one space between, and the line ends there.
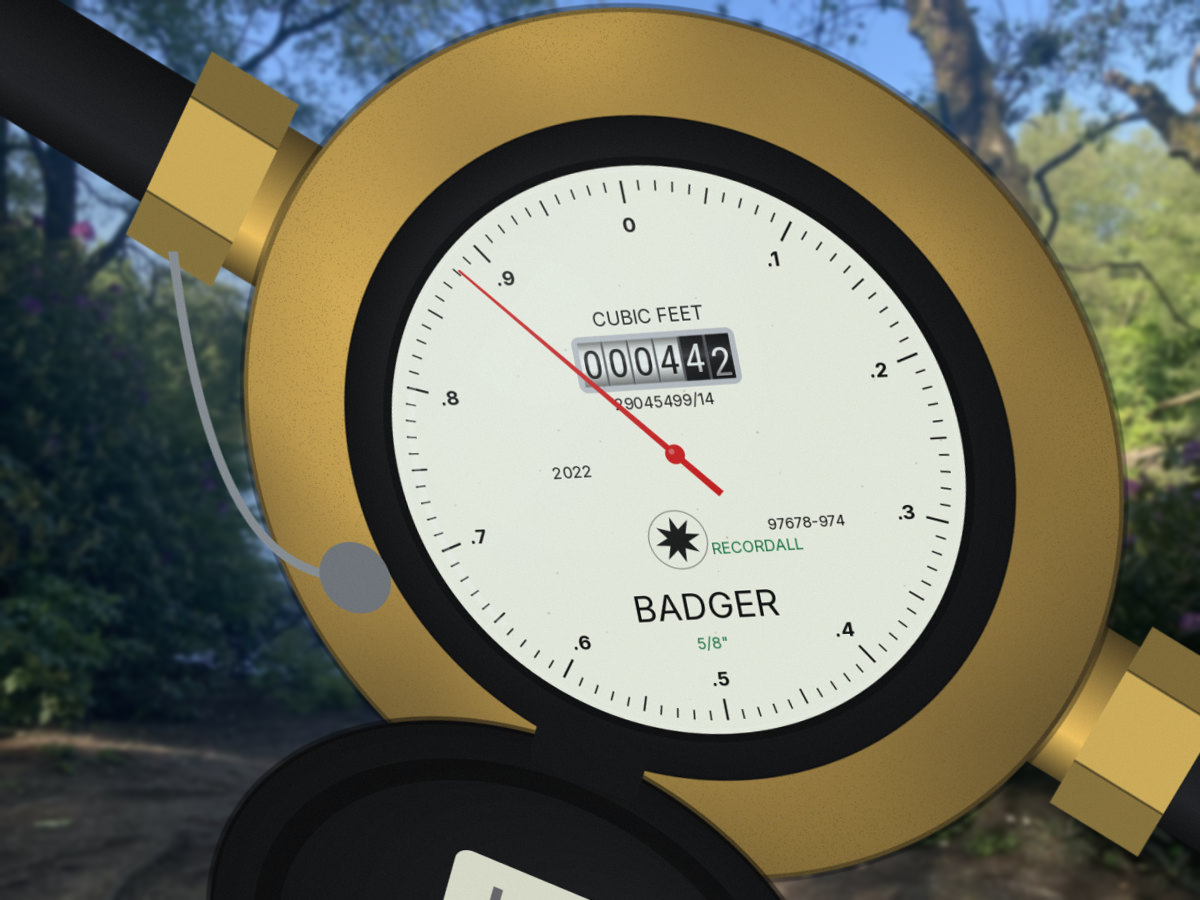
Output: **441.88** ft³
